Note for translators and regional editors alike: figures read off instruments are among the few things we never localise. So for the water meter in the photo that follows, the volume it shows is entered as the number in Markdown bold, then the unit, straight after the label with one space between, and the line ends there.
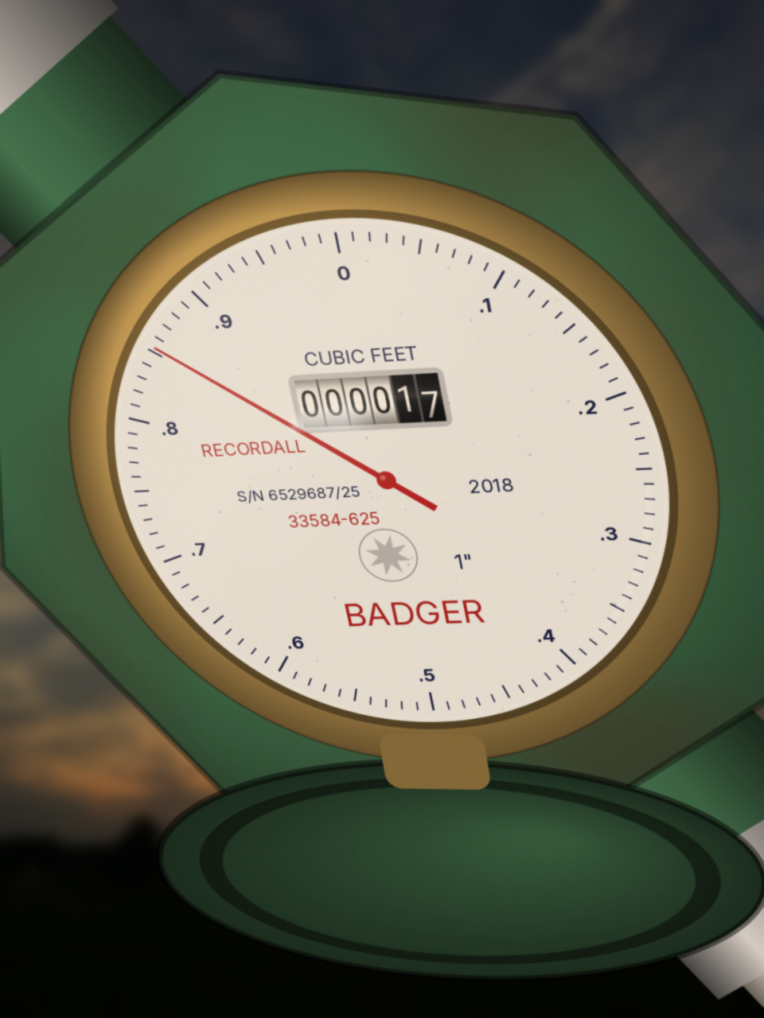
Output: **16.85** ft³
